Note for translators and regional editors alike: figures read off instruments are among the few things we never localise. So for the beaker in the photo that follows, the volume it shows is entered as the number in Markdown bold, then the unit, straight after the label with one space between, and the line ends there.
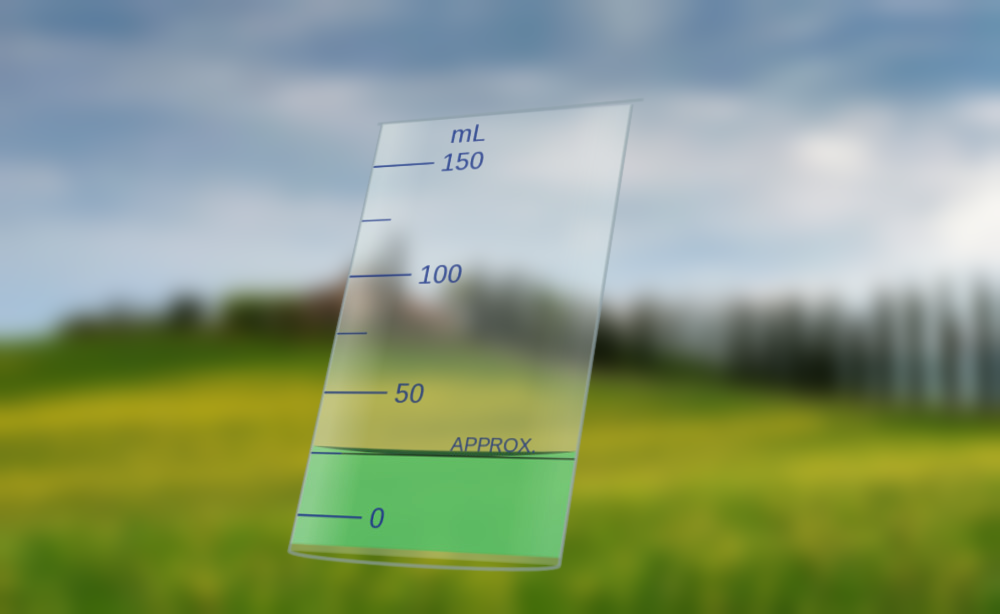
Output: **25** mL
